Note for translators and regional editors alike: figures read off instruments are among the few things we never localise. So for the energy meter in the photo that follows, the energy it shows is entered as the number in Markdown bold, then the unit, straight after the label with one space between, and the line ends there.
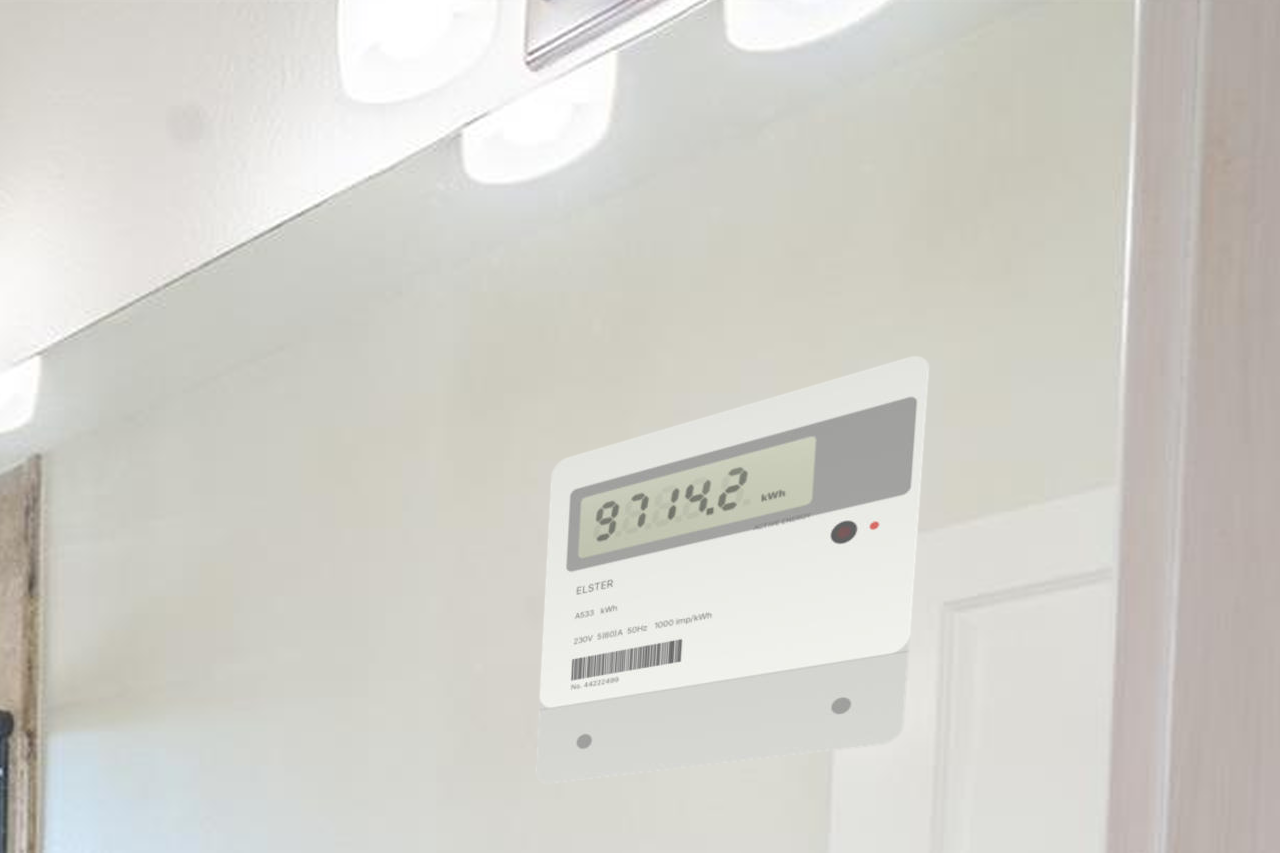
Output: **9714.2** kWh
